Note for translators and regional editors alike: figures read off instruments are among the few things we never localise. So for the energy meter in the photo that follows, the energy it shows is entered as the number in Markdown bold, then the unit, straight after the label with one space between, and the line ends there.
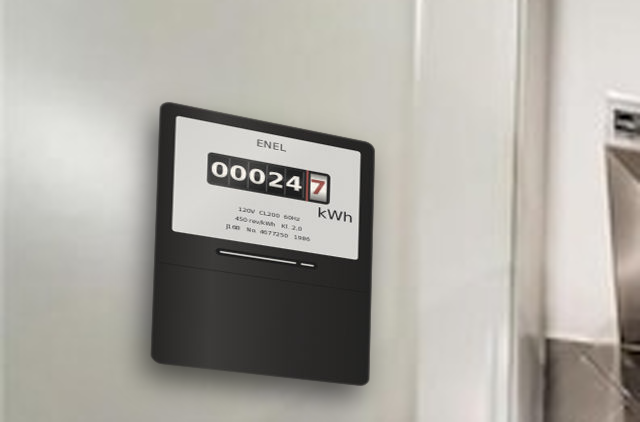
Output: **24.7** kWh
